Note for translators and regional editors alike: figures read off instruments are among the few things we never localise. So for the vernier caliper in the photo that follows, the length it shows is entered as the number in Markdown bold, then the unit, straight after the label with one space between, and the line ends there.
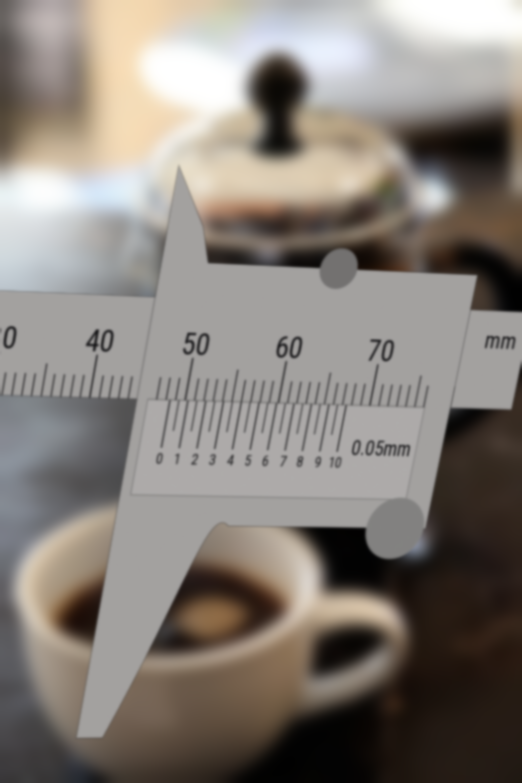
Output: **48.4** mm
